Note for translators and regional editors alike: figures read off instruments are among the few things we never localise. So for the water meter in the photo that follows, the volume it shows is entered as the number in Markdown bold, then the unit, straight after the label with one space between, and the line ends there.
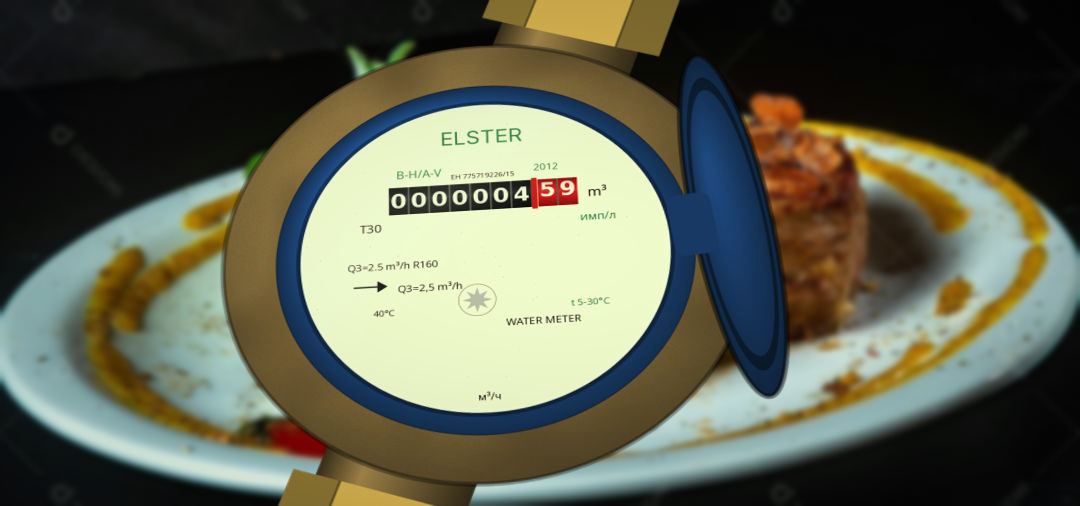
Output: **4.59** m³
